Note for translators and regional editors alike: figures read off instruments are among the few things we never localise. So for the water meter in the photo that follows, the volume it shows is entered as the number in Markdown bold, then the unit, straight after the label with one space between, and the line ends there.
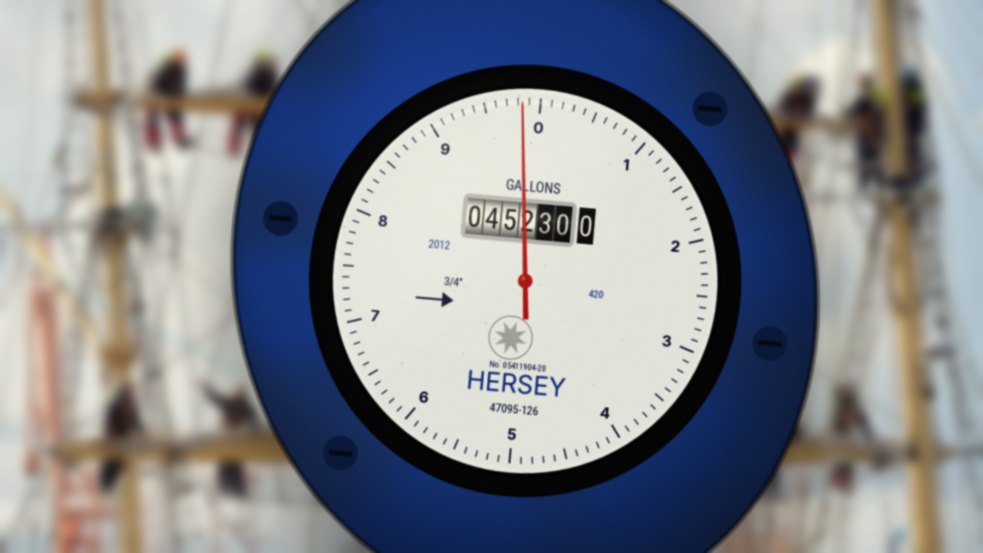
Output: **452299.8** gal
